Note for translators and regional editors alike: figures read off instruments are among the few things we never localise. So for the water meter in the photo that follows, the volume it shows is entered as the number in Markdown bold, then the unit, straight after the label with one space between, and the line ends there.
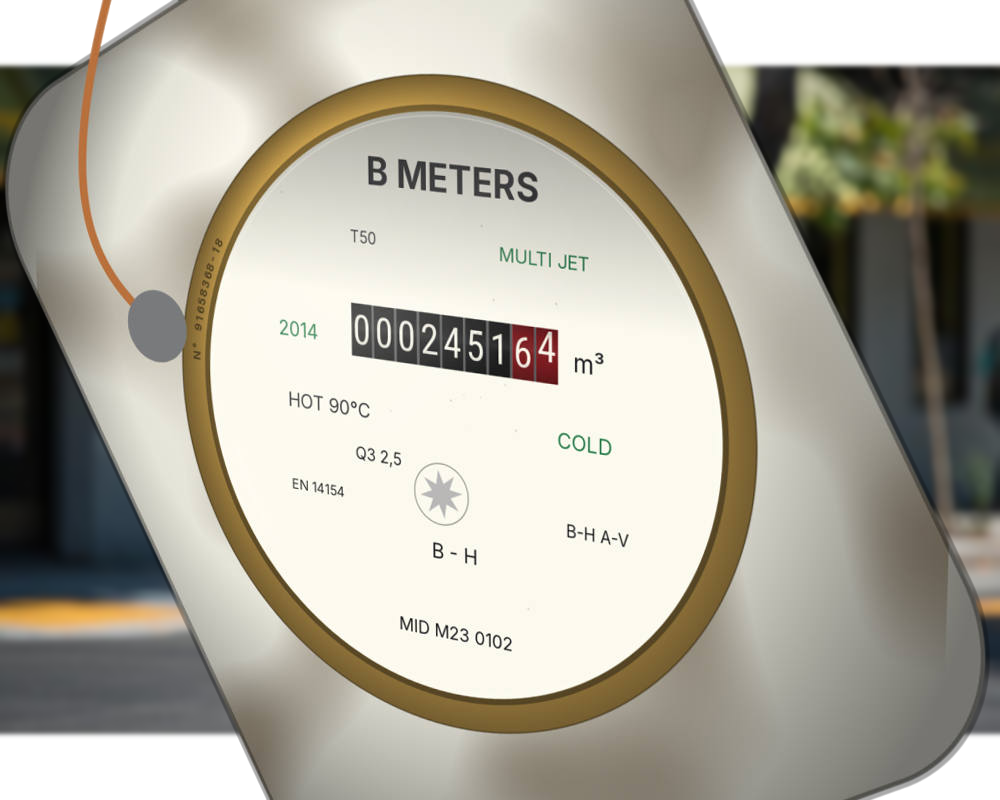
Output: **2451.64** m³
